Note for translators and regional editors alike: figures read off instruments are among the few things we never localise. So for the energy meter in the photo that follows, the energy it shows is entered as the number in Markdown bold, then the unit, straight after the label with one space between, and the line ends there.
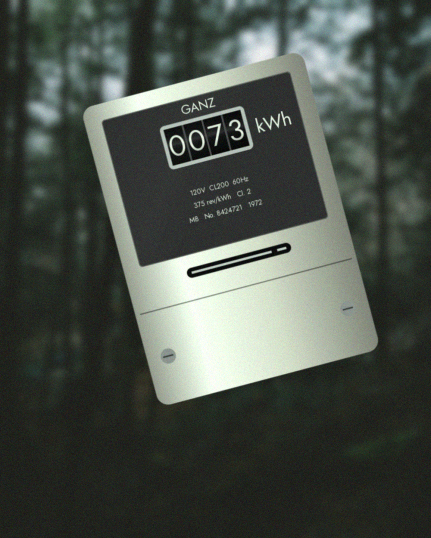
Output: **73** kWh
